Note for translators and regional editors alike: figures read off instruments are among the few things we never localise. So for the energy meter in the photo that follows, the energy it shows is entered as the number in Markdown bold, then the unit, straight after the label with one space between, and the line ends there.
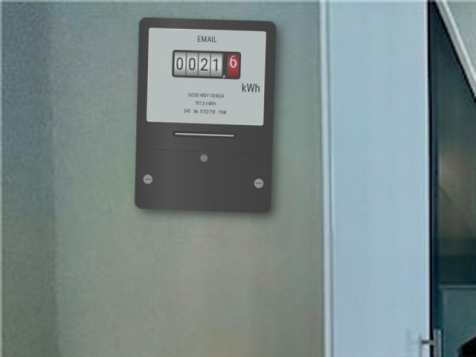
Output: **21.6** kWh
